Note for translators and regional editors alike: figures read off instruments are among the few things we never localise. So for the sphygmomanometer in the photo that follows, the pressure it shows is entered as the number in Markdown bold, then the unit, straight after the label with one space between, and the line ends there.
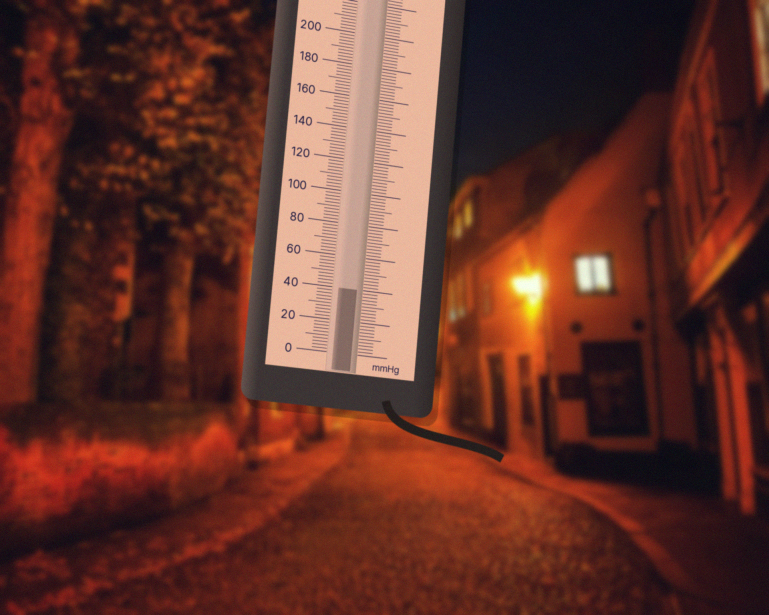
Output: **40** mmHg
